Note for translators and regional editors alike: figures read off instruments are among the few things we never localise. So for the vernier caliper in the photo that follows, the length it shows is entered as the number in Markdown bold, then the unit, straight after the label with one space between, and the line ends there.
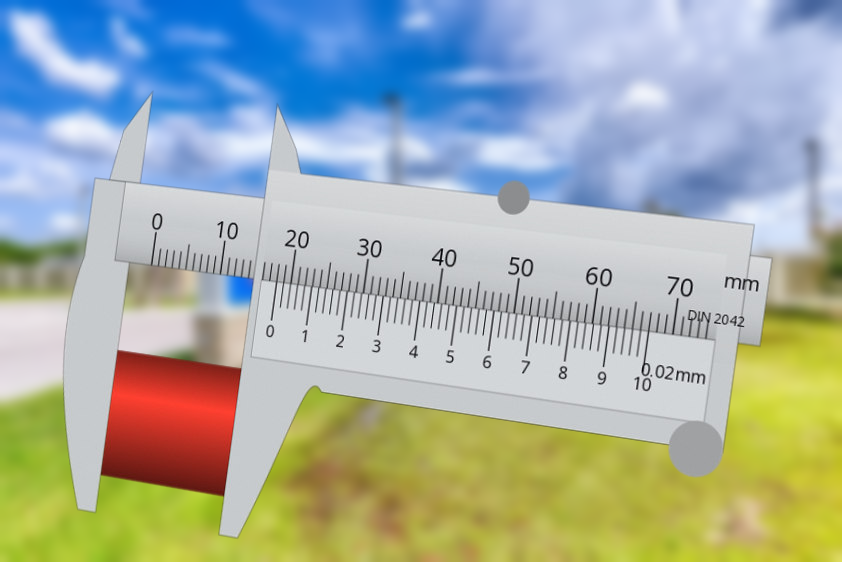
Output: **18.0** mm
